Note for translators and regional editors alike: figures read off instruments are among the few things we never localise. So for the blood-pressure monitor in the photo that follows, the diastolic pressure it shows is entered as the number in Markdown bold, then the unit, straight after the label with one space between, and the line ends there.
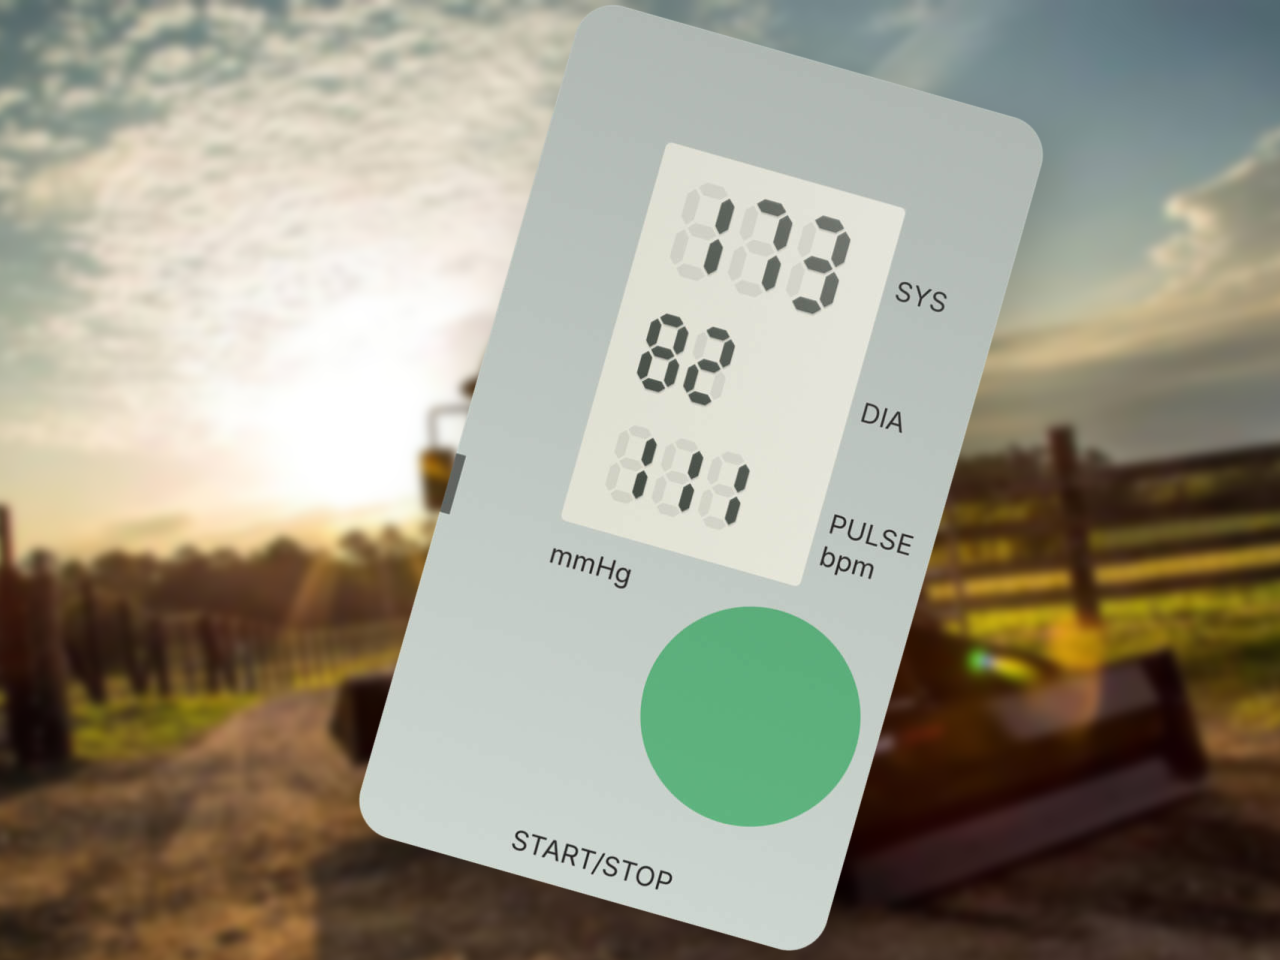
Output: **82** mmHg
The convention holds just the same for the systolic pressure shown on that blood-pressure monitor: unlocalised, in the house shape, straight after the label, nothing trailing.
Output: **173** mmHg
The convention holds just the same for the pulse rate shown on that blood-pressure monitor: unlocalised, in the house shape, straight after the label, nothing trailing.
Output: **111** bpm
